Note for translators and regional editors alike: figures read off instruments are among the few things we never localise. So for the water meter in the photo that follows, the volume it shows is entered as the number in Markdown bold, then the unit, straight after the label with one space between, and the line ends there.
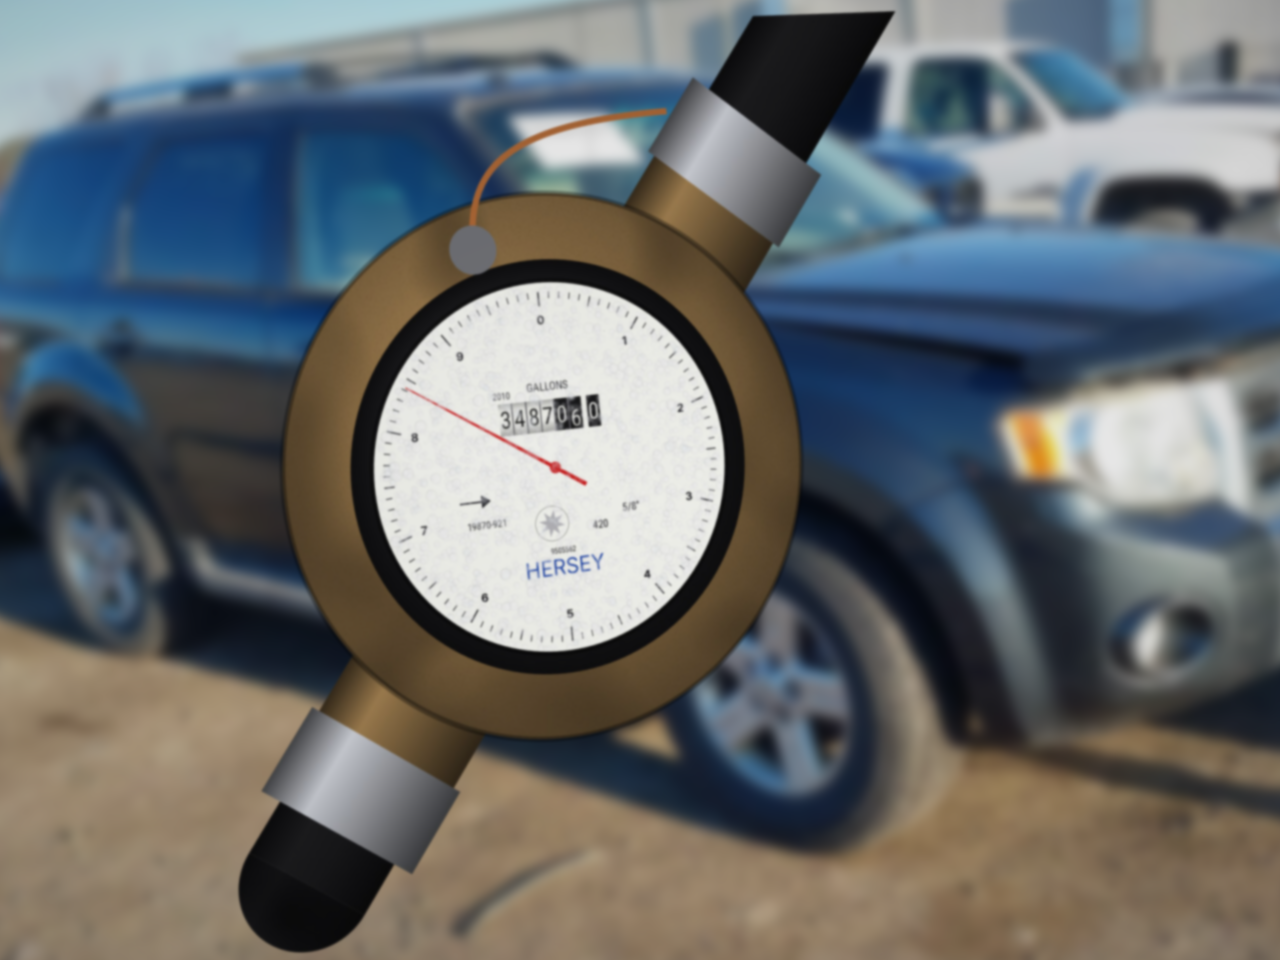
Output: **3487058.4** gal
